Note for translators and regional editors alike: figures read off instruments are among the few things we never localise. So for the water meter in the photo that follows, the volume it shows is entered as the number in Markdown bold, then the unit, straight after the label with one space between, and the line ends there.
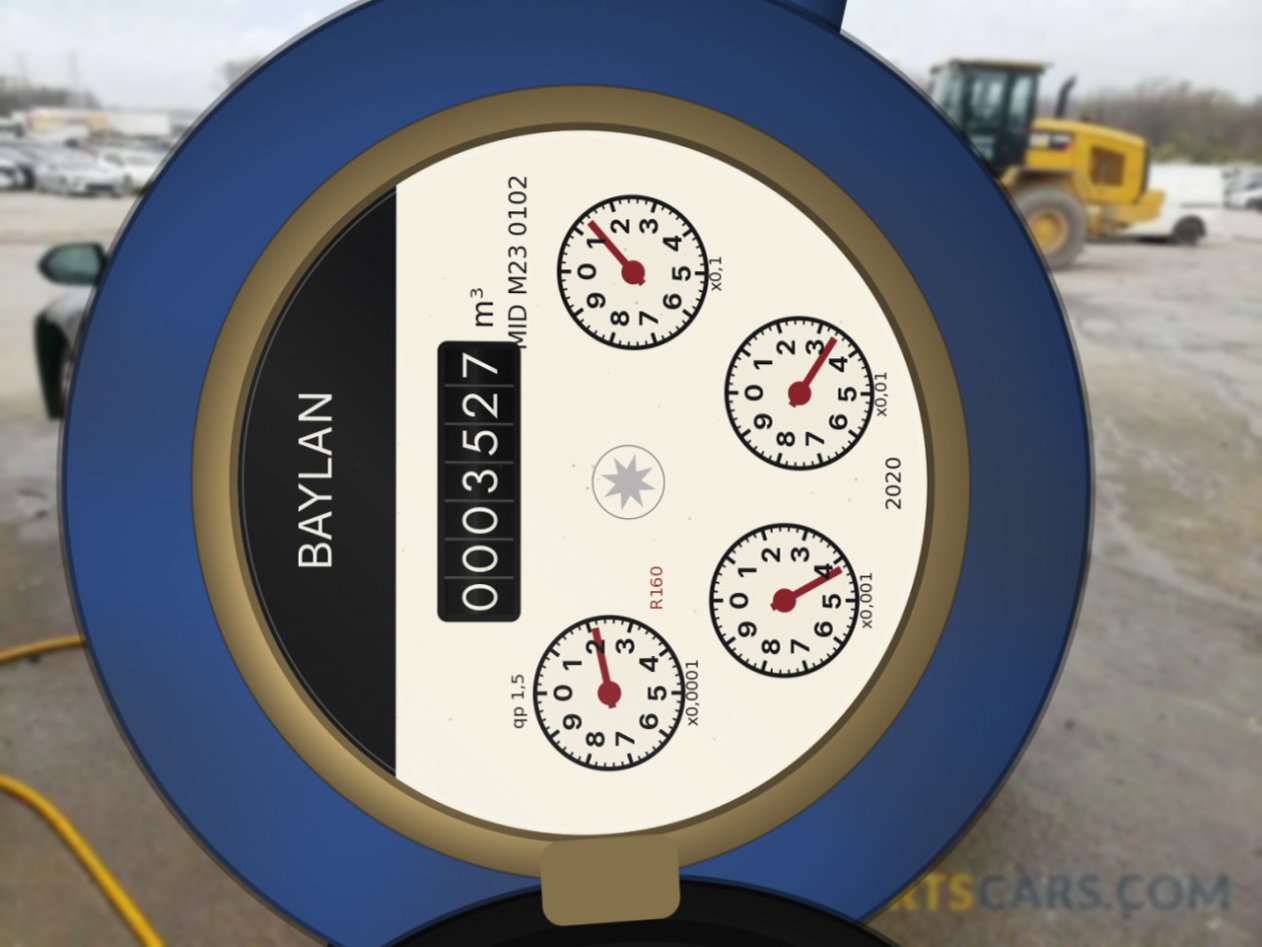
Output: **3527.1342** m³
